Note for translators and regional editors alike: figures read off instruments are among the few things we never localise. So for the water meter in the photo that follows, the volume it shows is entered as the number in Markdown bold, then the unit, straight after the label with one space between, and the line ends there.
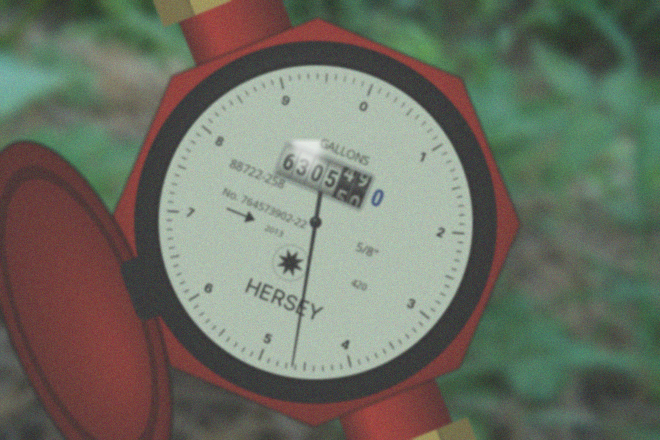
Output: **6305494.6** gal
